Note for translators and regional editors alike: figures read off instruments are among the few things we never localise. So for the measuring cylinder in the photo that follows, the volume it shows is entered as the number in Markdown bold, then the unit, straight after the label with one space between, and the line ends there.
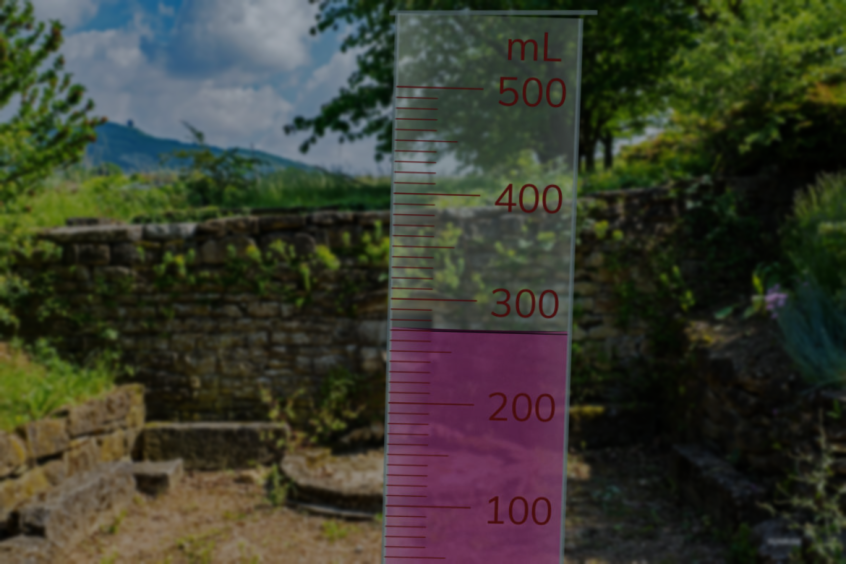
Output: **270** mL
